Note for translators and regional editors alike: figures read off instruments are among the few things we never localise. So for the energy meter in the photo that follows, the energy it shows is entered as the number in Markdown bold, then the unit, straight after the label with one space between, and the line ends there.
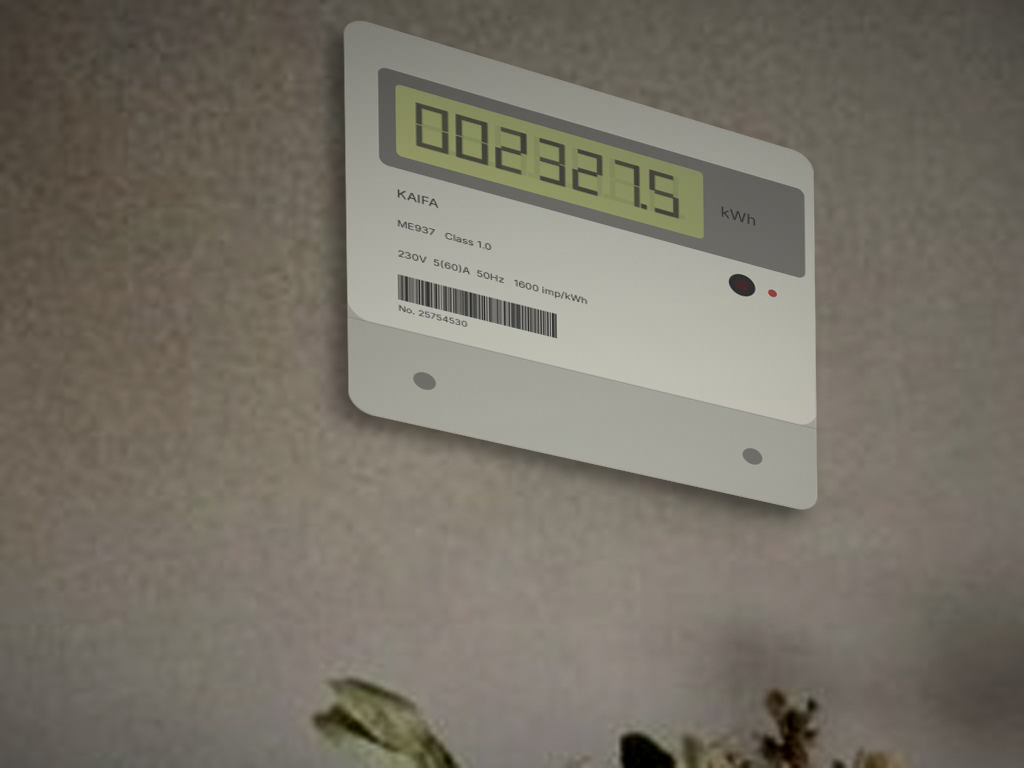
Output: **2327.5** kWh
